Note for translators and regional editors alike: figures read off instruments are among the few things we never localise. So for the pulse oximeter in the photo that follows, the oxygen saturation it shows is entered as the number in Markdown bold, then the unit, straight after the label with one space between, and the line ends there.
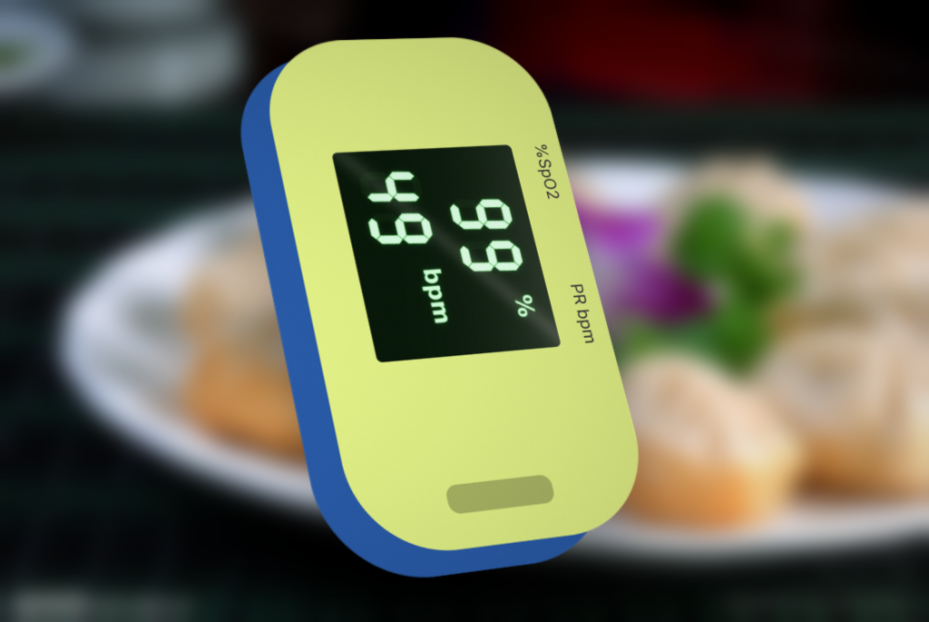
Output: **99** %
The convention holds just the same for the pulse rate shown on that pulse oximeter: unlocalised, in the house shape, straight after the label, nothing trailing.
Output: **49** bpm
